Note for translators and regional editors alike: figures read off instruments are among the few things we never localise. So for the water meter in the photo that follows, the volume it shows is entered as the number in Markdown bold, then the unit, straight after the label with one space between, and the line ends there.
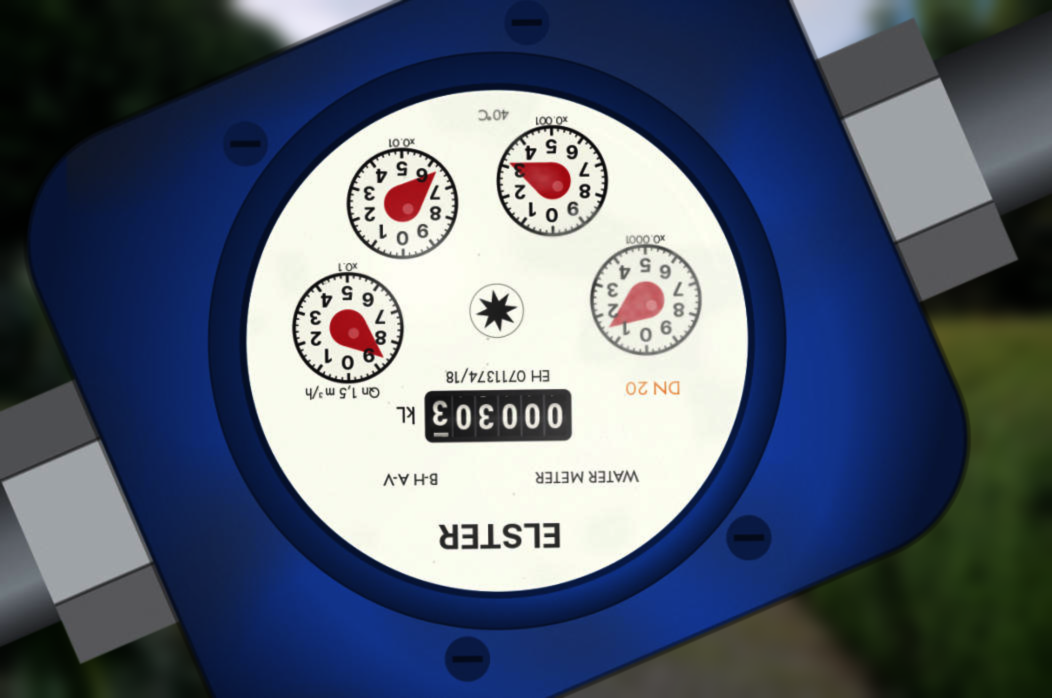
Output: **302.8631** kL
